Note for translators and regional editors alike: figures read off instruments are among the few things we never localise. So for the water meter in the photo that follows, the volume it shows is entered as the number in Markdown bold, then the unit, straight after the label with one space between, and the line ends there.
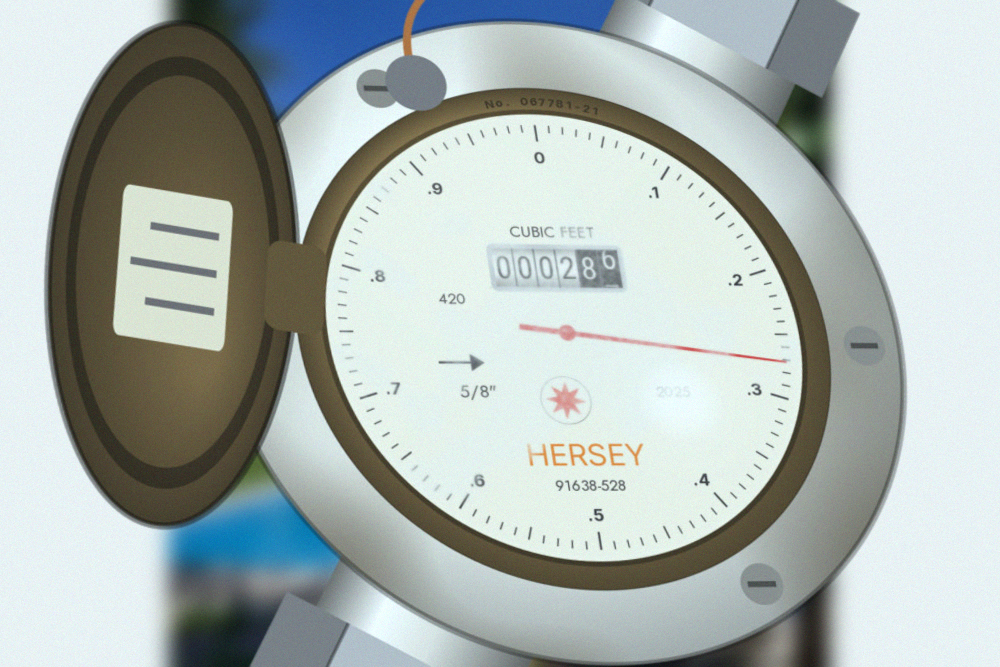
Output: **286.27** ft³
